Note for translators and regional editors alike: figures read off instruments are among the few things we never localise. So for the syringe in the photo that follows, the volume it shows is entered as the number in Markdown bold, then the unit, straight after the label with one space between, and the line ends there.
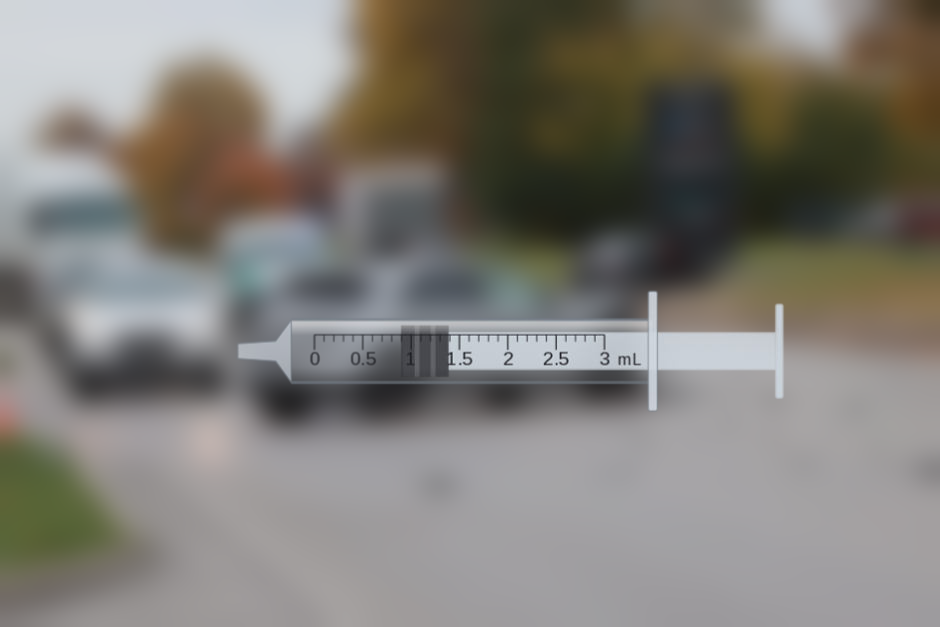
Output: **0.9** mL
